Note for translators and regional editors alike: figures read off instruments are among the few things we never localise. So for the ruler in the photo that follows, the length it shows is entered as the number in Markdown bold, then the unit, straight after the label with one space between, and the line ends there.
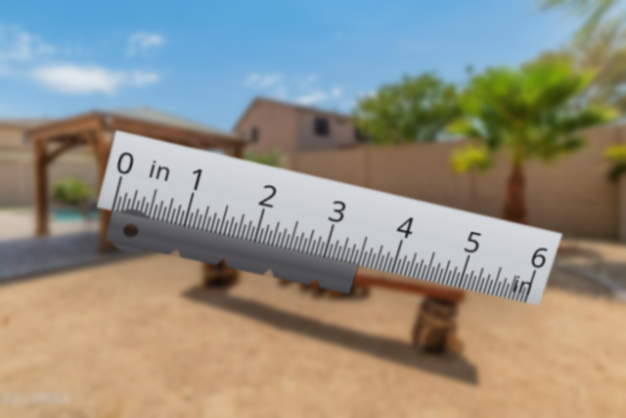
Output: **3.5** in
